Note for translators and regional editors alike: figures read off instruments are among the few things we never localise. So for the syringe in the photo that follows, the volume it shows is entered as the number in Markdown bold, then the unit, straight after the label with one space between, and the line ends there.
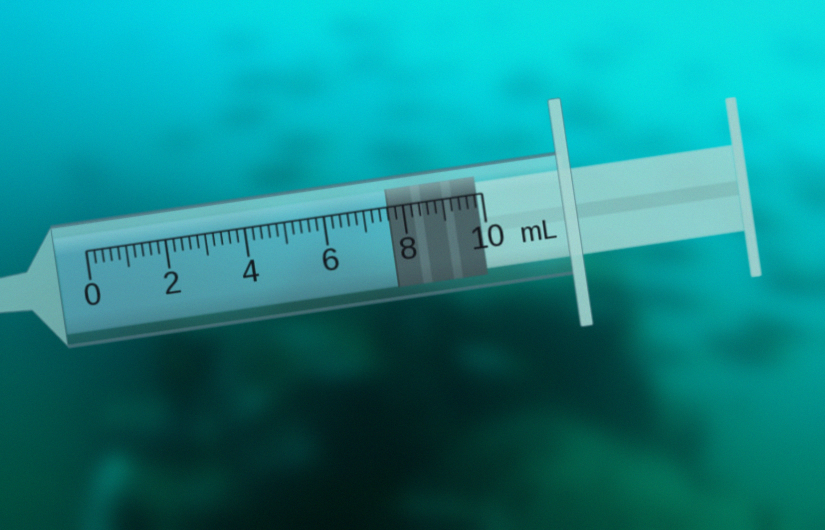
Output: **7.6** mL
